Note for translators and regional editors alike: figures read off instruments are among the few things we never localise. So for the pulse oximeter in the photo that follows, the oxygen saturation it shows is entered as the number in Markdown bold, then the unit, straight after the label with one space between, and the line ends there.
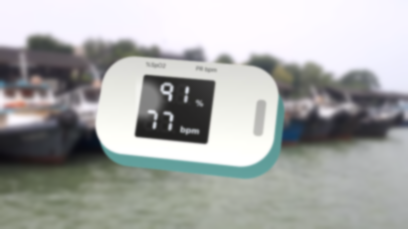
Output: **91** %
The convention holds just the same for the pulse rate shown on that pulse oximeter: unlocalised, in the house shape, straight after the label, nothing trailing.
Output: **77** bpm
